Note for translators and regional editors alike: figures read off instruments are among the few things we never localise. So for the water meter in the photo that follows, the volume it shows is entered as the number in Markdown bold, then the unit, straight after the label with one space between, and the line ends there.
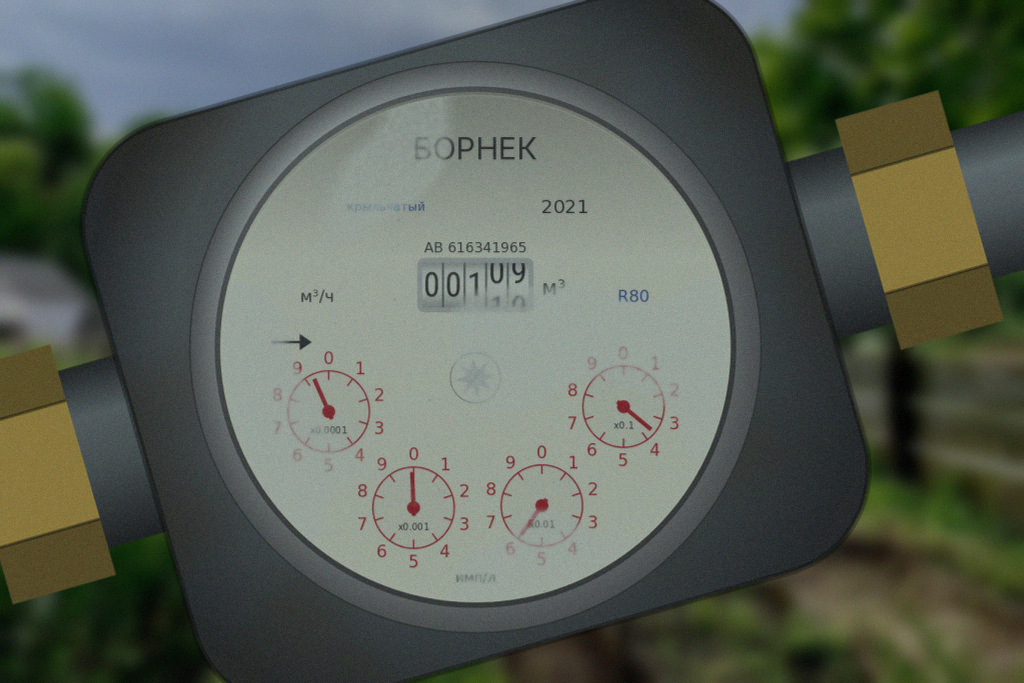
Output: **109.3599** m³
